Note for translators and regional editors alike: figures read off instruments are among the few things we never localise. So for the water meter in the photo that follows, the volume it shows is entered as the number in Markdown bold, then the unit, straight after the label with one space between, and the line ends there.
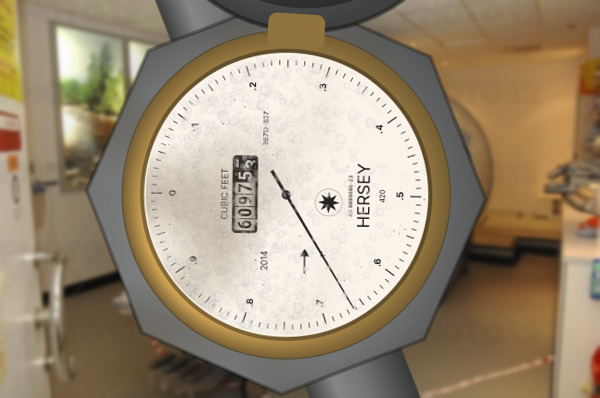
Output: **609752.66** ft³
